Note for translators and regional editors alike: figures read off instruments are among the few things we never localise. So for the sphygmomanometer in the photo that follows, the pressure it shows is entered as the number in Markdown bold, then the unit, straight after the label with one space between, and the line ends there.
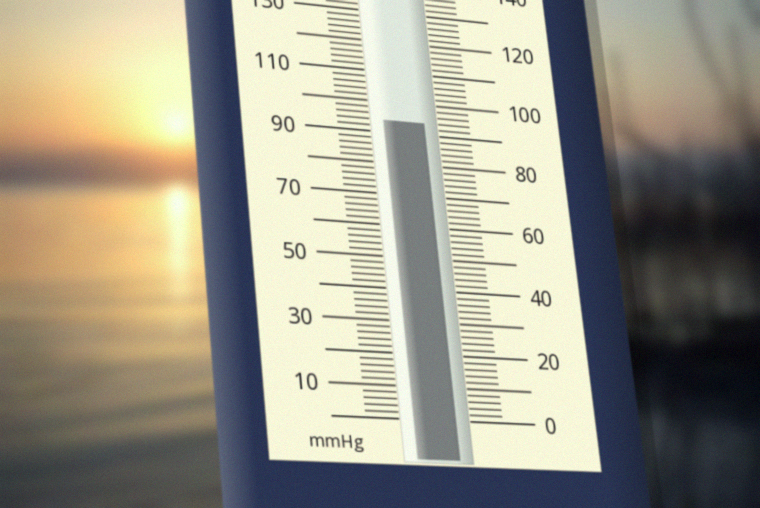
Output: **94** mmHg
